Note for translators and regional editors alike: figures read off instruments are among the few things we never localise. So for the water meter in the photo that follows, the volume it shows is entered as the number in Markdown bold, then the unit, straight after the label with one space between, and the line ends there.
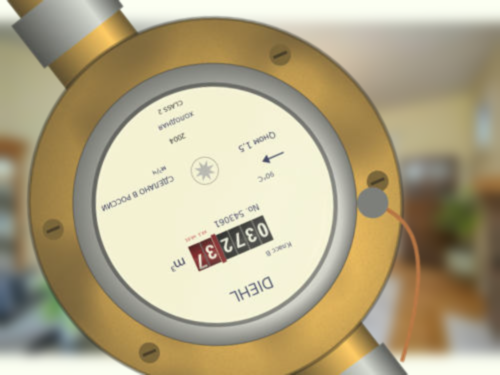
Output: **372.37** m³
